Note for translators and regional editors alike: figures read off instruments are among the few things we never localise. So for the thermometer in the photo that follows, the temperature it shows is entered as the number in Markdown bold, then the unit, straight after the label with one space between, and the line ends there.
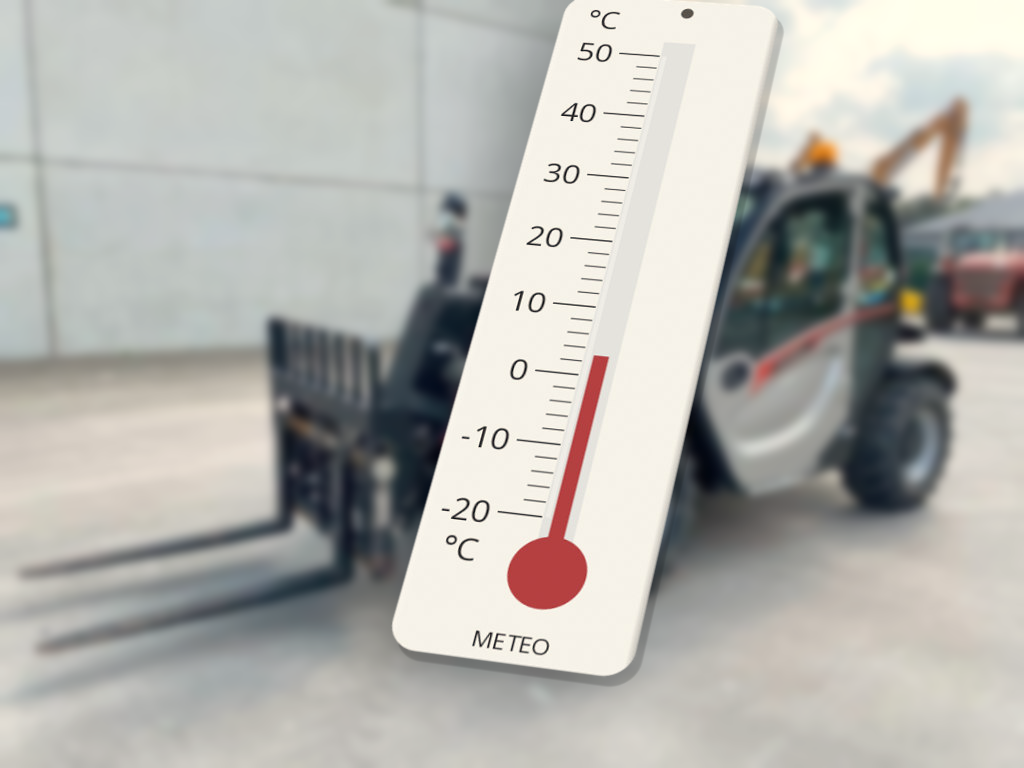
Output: **3** °C
